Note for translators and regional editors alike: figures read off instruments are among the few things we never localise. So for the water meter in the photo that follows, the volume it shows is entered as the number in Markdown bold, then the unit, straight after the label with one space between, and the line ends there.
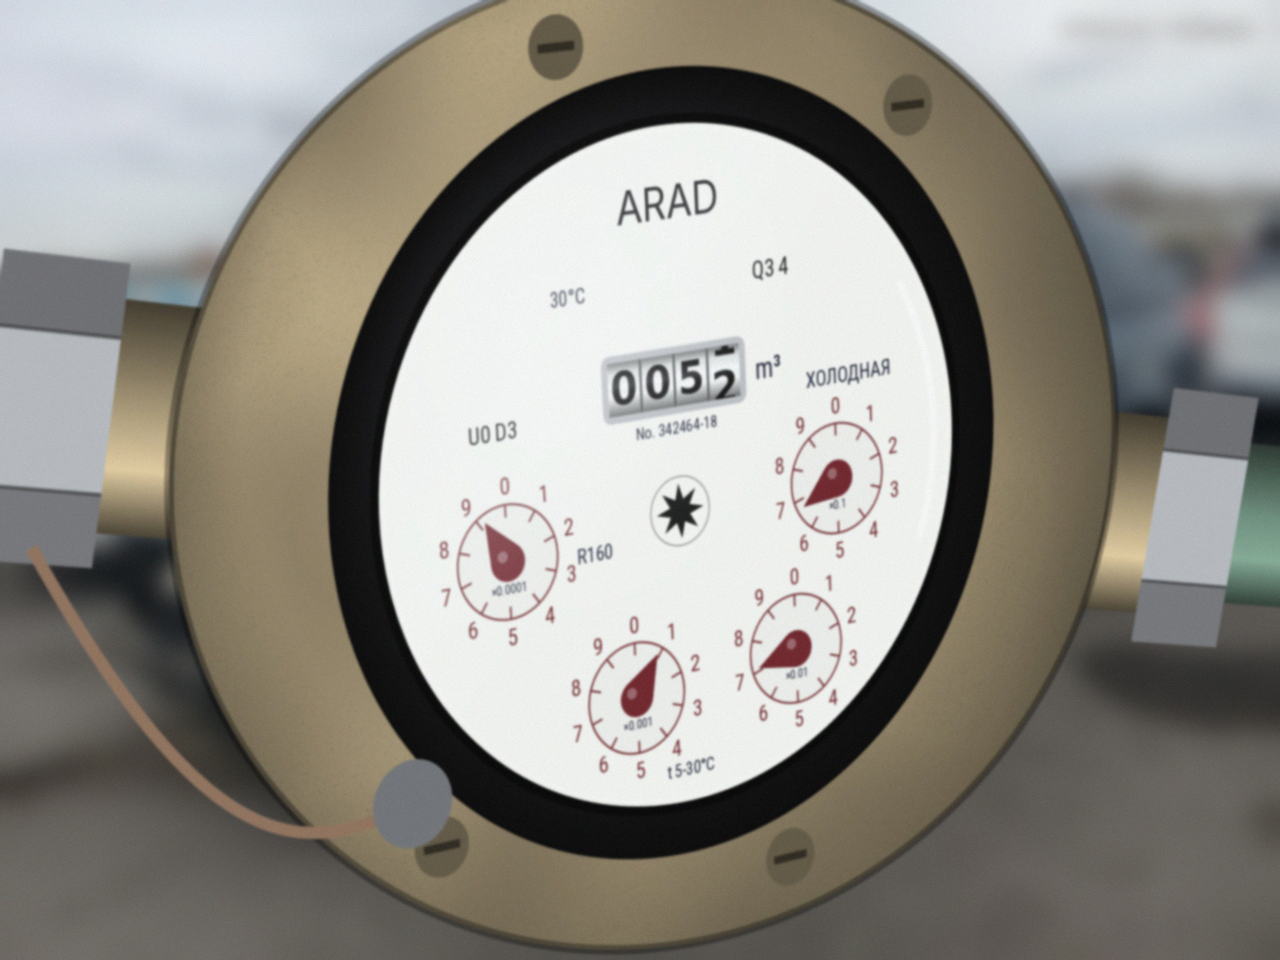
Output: **51.6709** m³
